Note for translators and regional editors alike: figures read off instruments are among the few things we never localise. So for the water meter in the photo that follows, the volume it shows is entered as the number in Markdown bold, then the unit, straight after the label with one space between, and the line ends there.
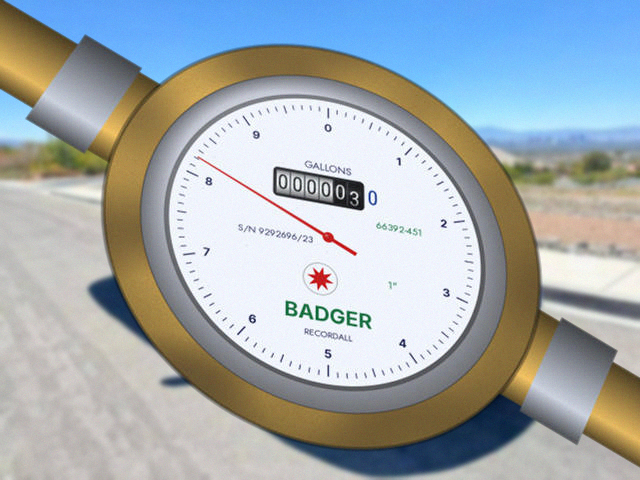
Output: **28.2** gal
